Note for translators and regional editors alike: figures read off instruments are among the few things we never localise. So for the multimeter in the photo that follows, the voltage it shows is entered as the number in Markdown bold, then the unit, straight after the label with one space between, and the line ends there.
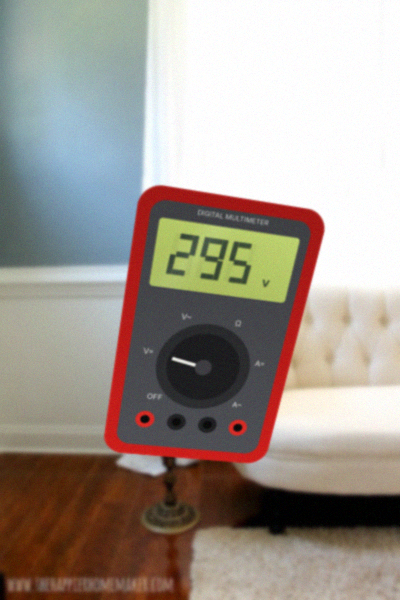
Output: **295** V
